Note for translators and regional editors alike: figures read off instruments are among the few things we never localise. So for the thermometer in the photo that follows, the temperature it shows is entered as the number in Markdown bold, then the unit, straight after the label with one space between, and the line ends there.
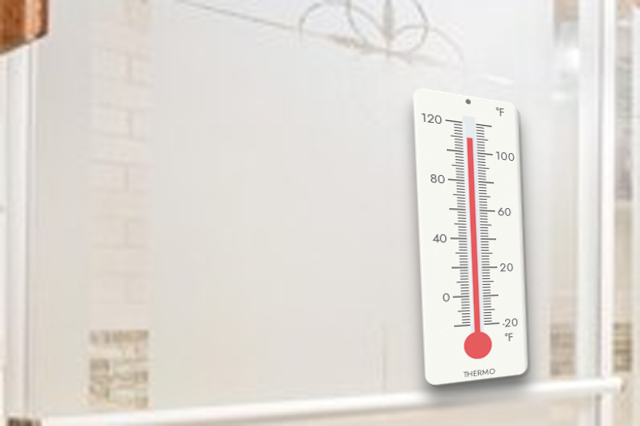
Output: **110** °F
